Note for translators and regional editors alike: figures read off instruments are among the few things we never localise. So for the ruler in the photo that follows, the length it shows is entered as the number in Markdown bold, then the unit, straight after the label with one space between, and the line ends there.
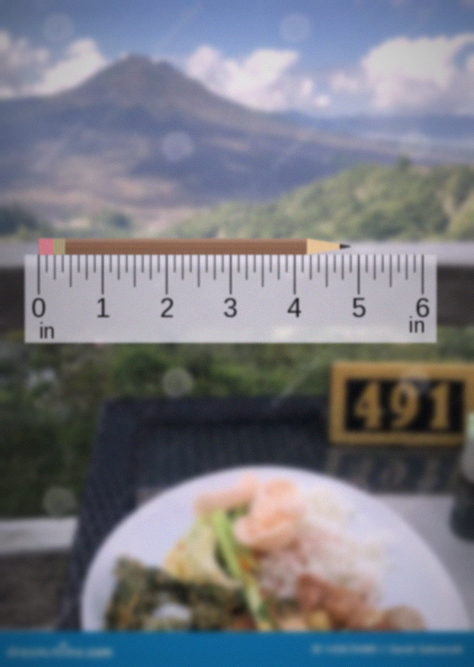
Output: **4.875** in
